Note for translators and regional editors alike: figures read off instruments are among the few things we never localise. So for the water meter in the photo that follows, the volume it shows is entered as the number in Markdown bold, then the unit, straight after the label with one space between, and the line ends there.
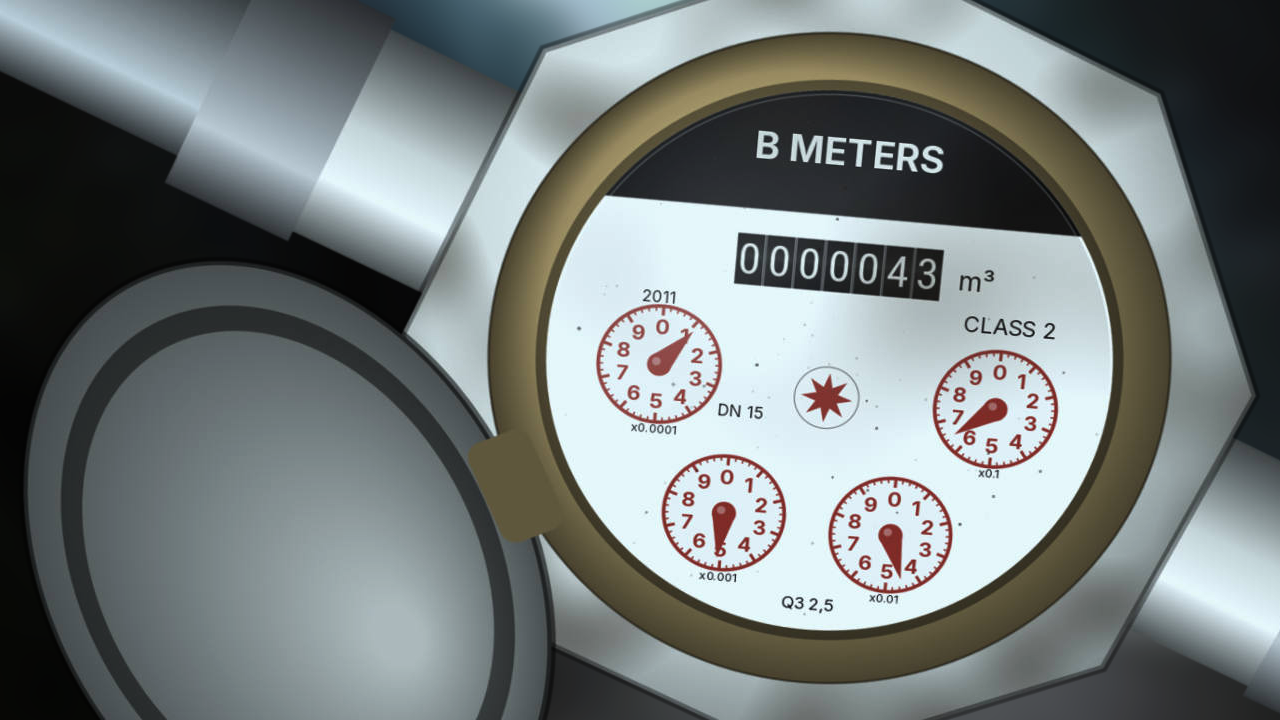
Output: **43.6451** m³
